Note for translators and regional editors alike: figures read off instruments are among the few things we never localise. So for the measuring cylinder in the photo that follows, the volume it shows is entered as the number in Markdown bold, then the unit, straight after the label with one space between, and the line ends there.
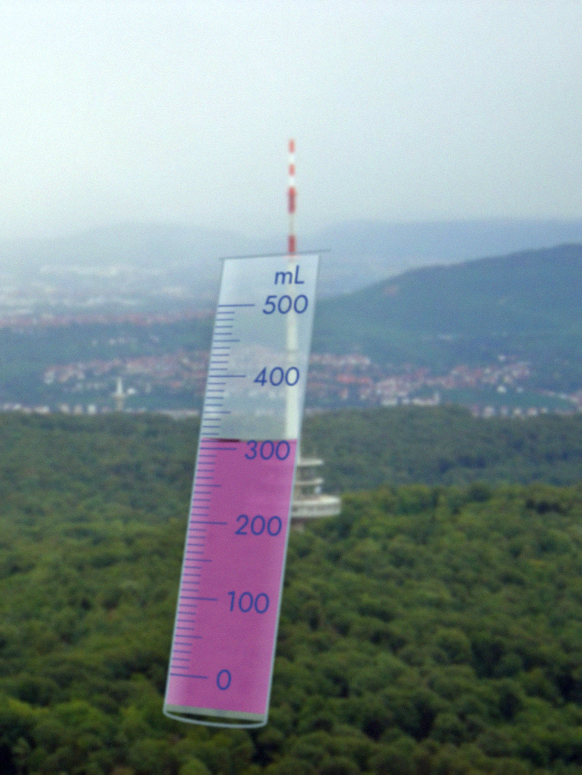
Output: **310** mL
